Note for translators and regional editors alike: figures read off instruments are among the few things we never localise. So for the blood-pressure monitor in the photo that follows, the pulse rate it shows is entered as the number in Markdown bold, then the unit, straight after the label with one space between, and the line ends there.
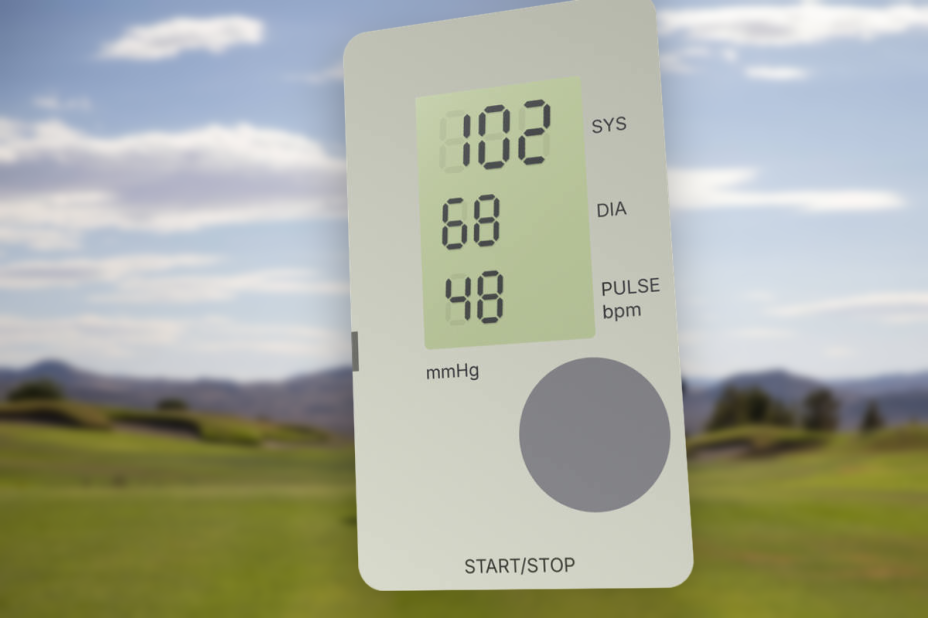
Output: **48** bpm
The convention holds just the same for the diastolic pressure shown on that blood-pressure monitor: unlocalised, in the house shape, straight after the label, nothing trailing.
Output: **68** mmHg
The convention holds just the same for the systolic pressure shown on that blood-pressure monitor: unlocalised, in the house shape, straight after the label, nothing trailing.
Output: **102** mmHg
